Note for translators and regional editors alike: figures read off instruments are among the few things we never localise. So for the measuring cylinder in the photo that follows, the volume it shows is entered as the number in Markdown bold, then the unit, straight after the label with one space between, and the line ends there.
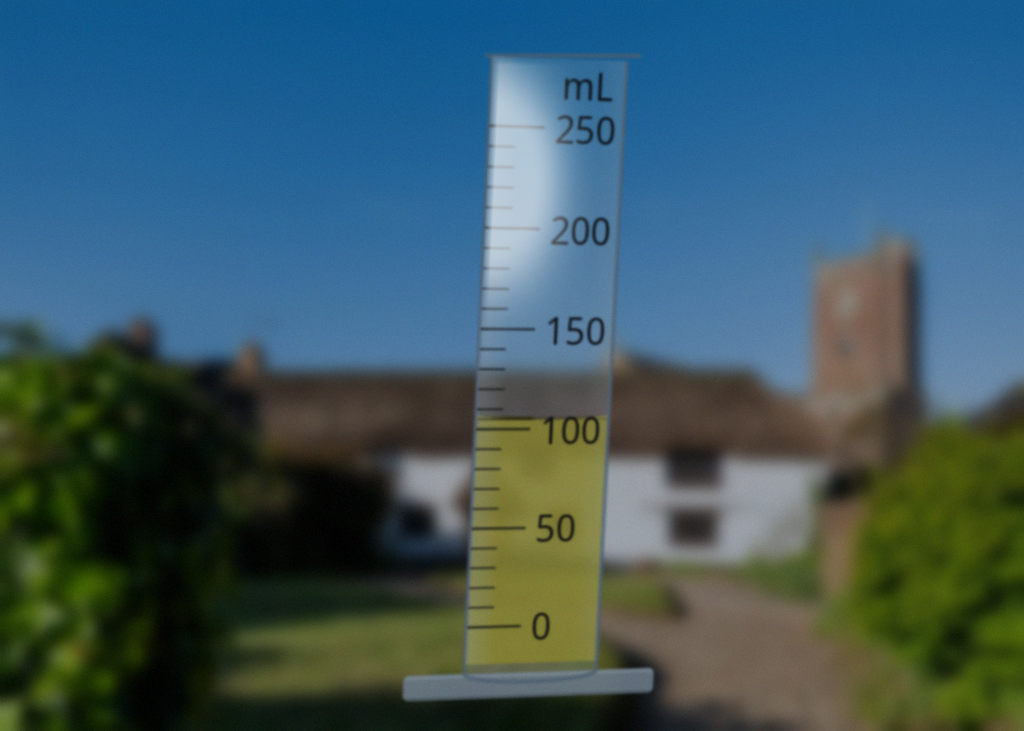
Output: **105** mL
